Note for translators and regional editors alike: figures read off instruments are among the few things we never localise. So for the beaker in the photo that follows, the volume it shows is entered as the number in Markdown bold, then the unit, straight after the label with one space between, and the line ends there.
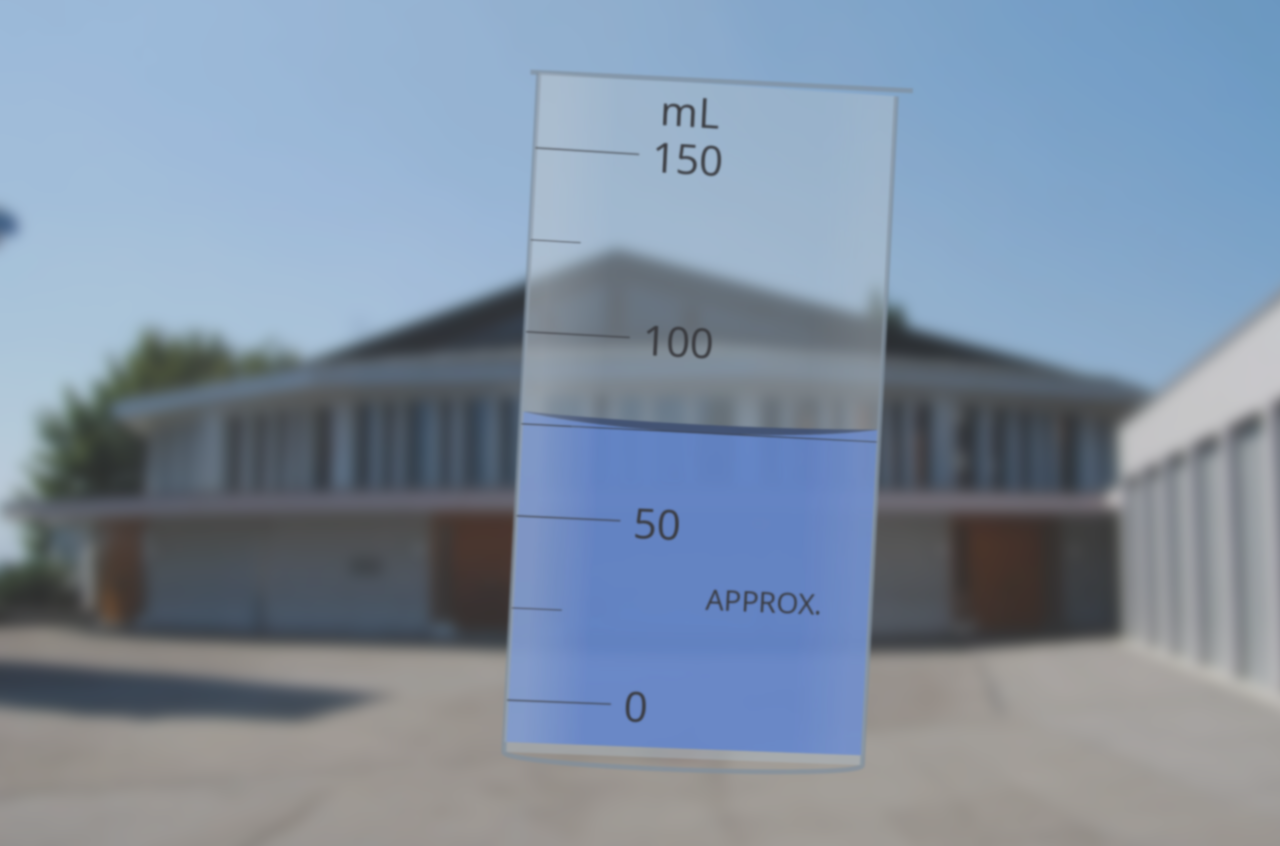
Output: **75** mL
